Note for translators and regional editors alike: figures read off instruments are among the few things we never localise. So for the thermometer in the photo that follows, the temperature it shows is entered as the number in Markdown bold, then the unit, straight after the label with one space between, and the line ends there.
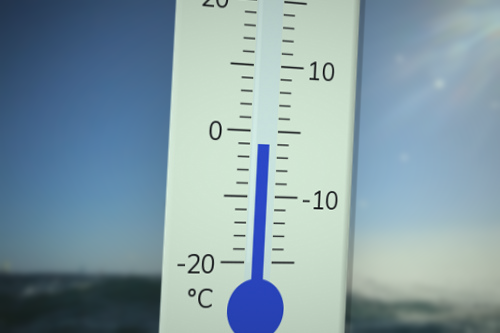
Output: **-2** °C
